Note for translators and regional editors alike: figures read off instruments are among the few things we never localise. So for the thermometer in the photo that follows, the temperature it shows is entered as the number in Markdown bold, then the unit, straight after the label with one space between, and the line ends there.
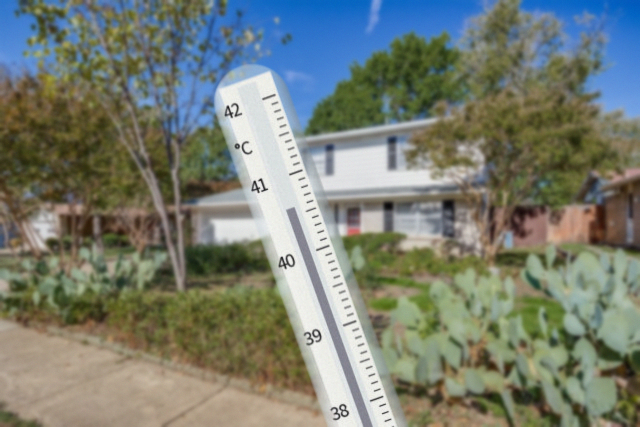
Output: **40.6** °C
